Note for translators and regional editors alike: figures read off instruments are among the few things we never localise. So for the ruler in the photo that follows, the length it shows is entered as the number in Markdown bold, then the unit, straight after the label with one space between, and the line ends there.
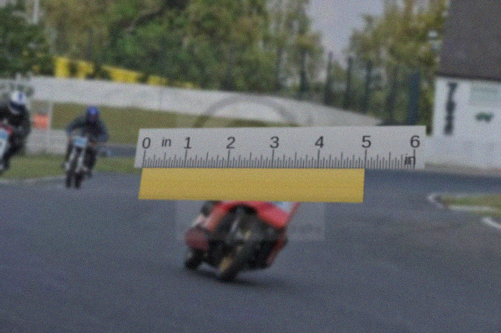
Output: **5** in
